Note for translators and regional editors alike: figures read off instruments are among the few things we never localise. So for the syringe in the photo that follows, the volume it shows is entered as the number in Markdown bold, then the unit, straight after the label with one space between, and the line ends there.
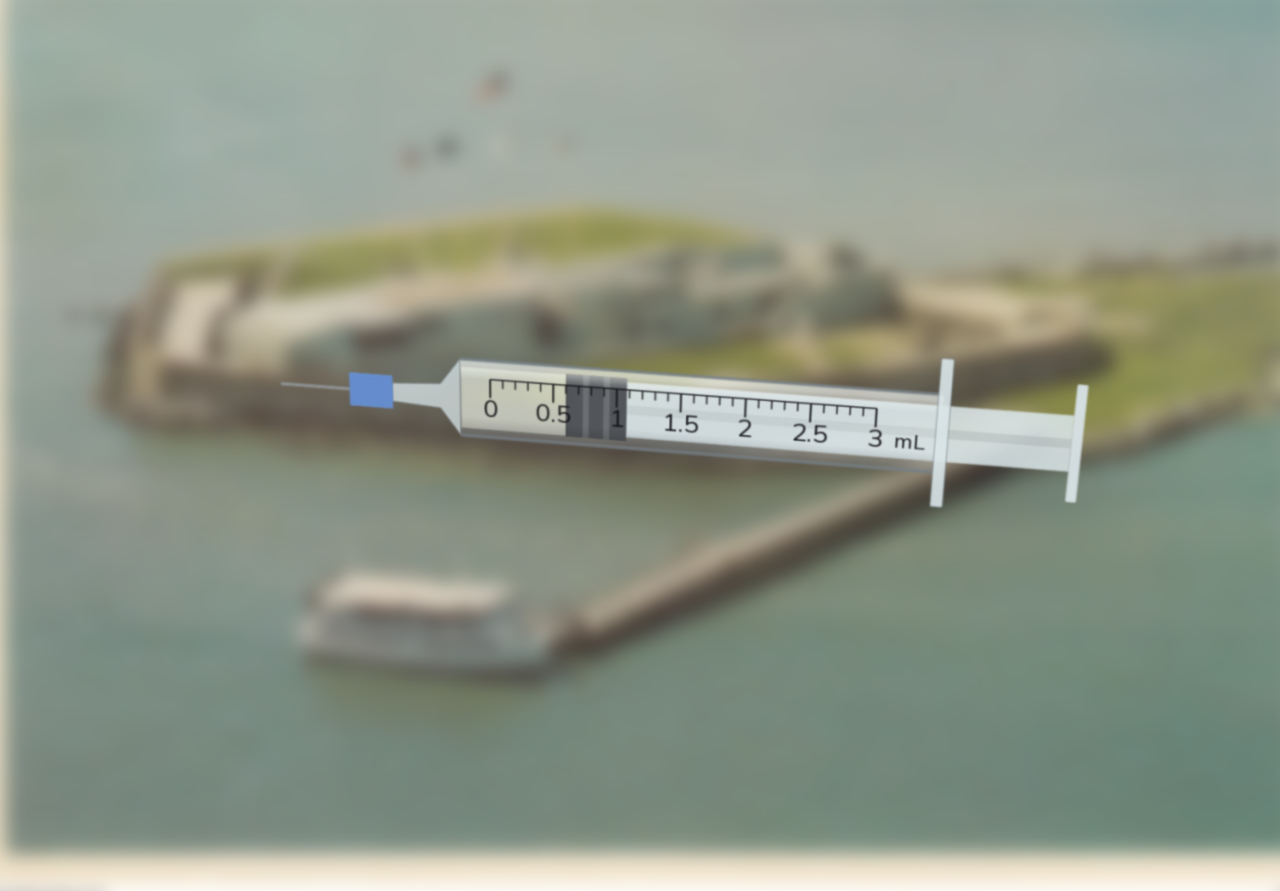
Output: **0.6** mL
